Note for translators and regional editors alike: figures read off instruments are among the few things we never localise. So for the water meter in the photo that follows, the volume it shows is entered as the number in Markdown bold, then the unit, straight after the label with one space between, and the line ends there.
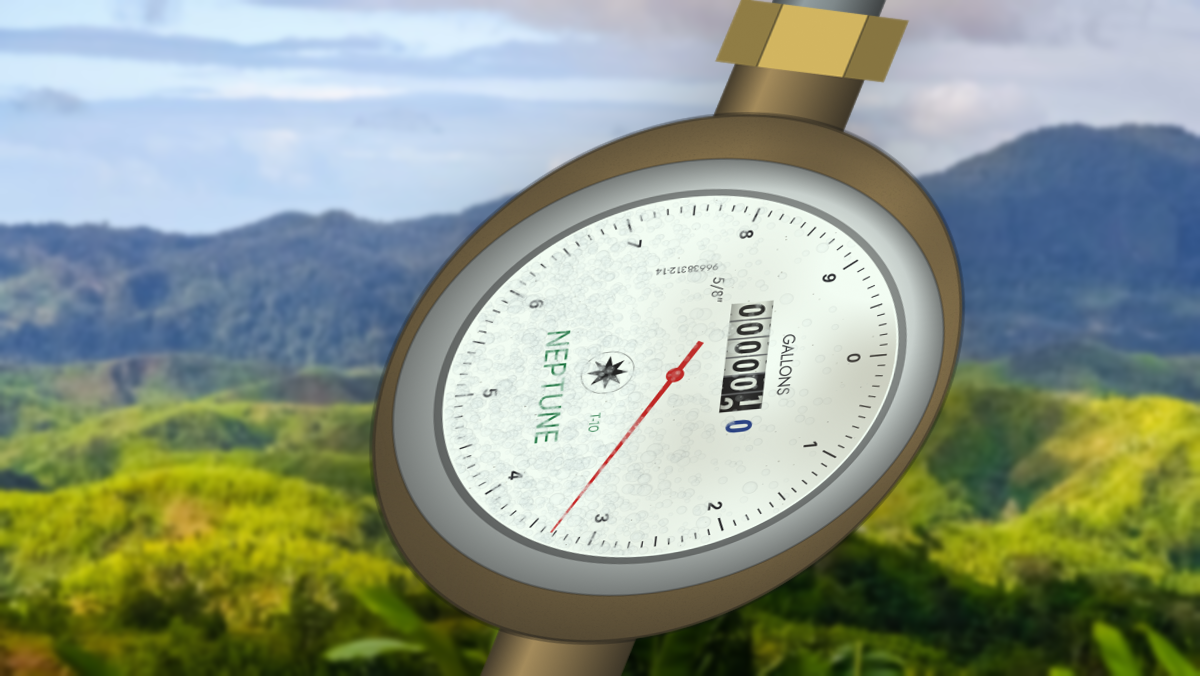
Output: **13.3** gal
